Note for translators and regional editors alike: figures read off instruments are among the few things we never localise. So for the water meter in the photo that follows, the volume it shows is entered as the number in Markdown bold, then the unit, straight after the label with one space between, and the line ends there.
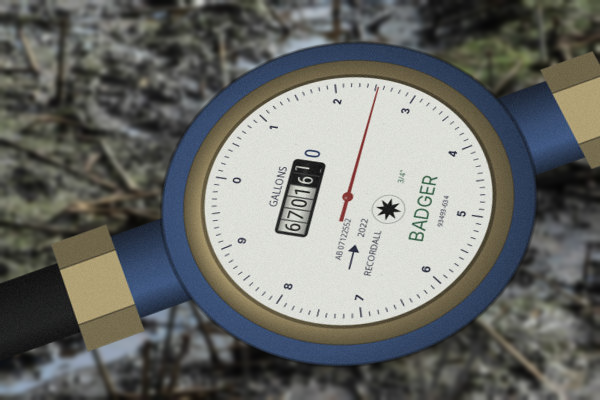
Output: **6701612.5** gal
